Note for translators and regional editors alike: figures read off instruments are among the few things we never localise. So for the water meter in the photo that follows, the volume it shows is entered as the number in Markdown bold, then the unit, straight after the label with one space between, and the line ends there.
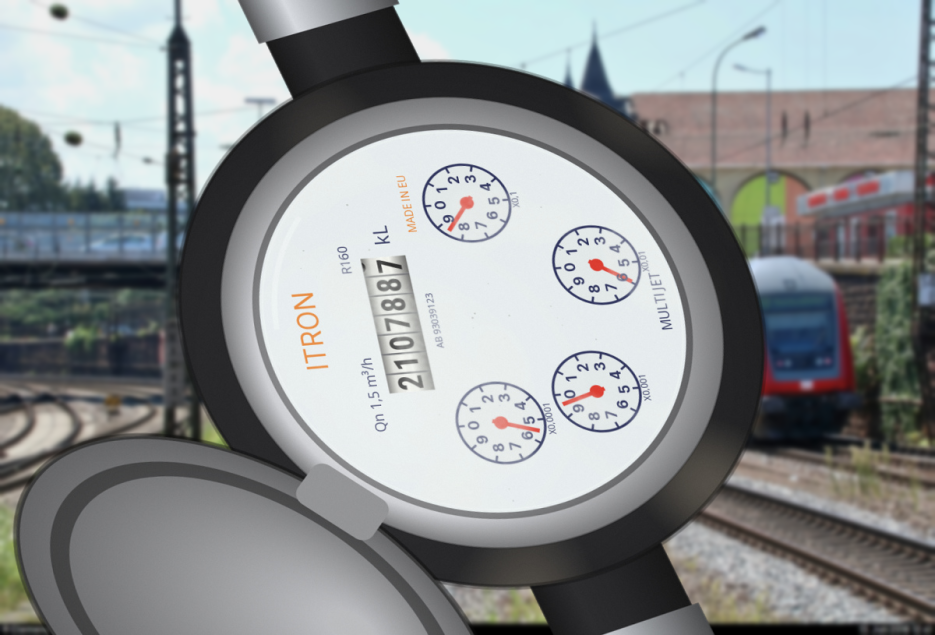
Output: **2107886.8595** kL
